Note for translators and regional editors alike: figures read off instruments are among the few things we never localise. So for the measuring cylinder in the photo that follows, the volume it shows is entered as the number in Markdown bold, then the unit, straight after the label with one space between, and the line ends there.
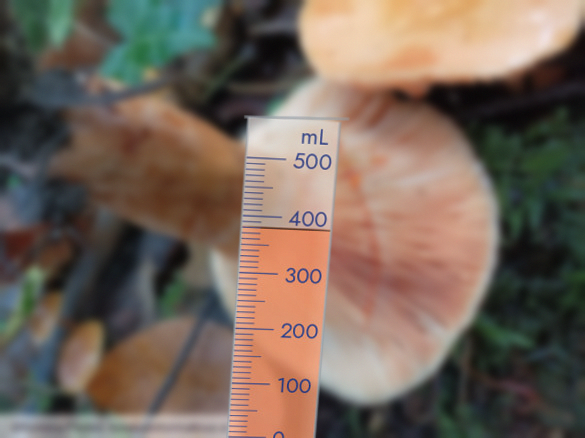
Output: **380** mL
